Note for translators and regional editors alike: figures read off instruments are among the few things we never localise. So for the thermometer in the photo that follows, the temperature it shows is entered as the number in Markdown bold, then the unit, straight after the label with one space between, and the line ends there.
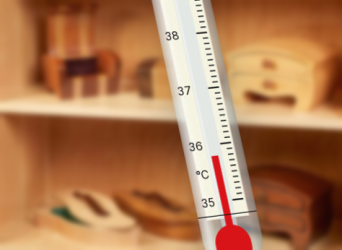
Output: **35.8** °C
